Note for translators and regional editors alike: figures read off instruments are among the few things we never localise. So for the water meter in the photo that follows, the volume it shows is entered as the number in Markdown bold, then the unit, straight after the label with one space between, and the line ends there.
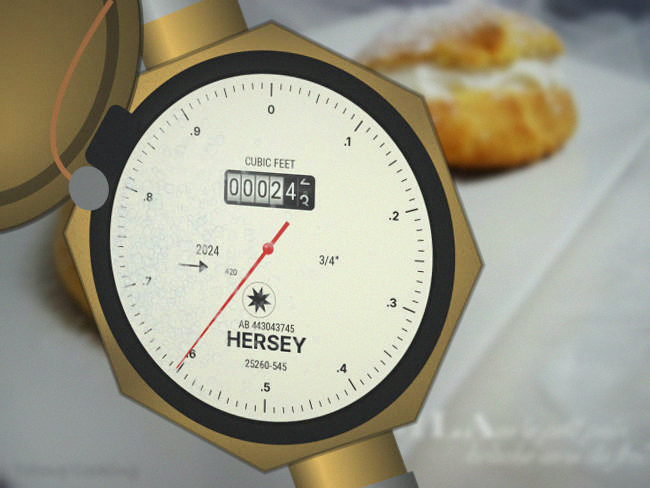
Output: **242.60** ft³
